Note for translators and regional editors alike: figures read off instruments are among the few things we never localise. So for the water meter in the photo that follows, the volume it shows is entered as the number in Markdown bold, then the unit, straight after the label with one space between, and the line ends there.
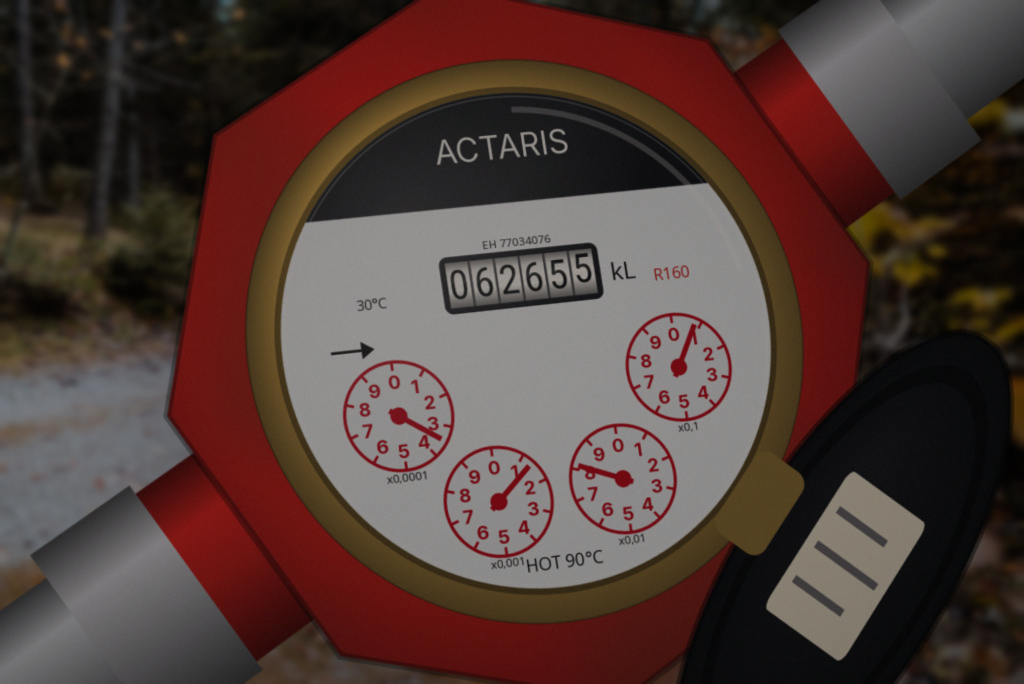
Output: **62655.0813** kL
